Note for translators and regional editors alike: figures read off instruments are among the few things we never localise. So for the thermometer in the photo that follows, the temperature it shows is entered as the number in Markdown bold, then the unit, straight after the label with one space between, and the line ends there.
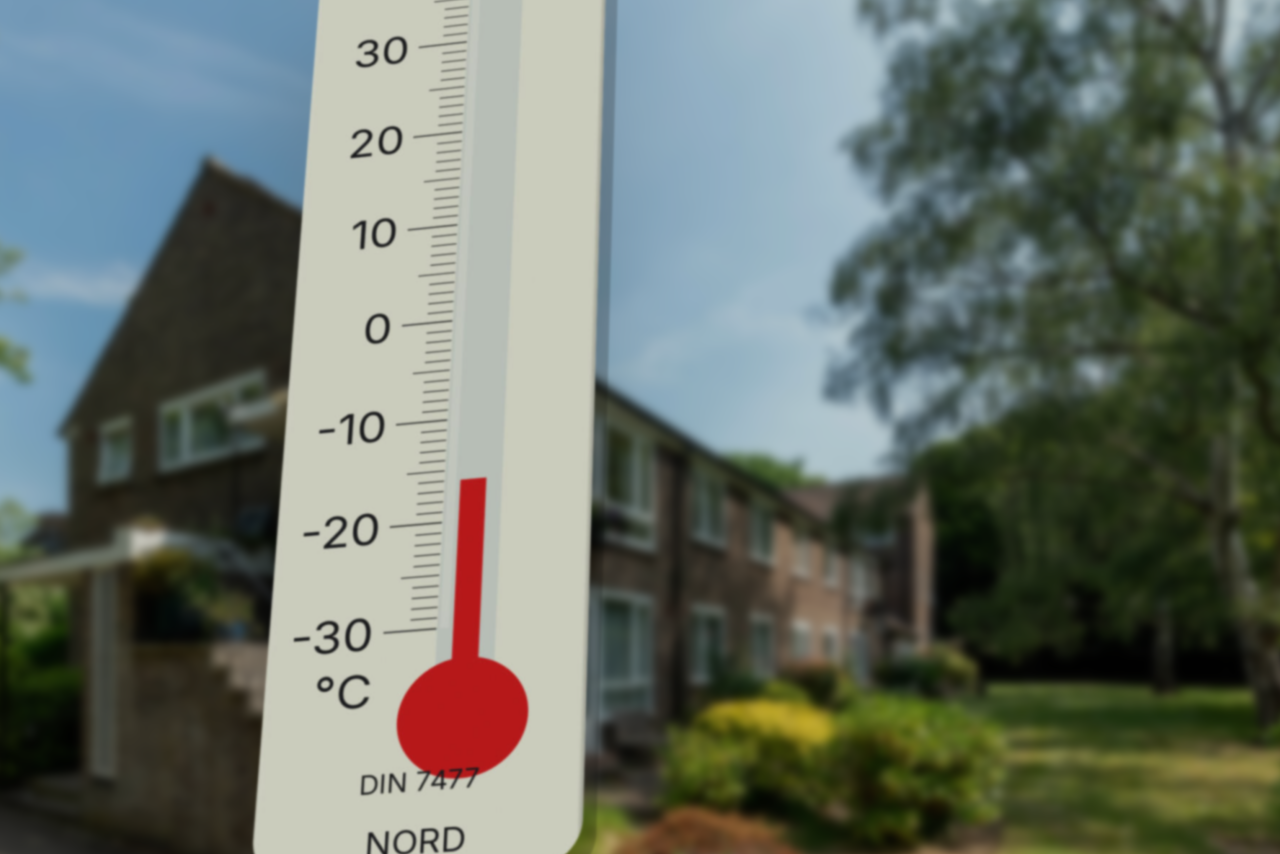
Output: **-16** °C
